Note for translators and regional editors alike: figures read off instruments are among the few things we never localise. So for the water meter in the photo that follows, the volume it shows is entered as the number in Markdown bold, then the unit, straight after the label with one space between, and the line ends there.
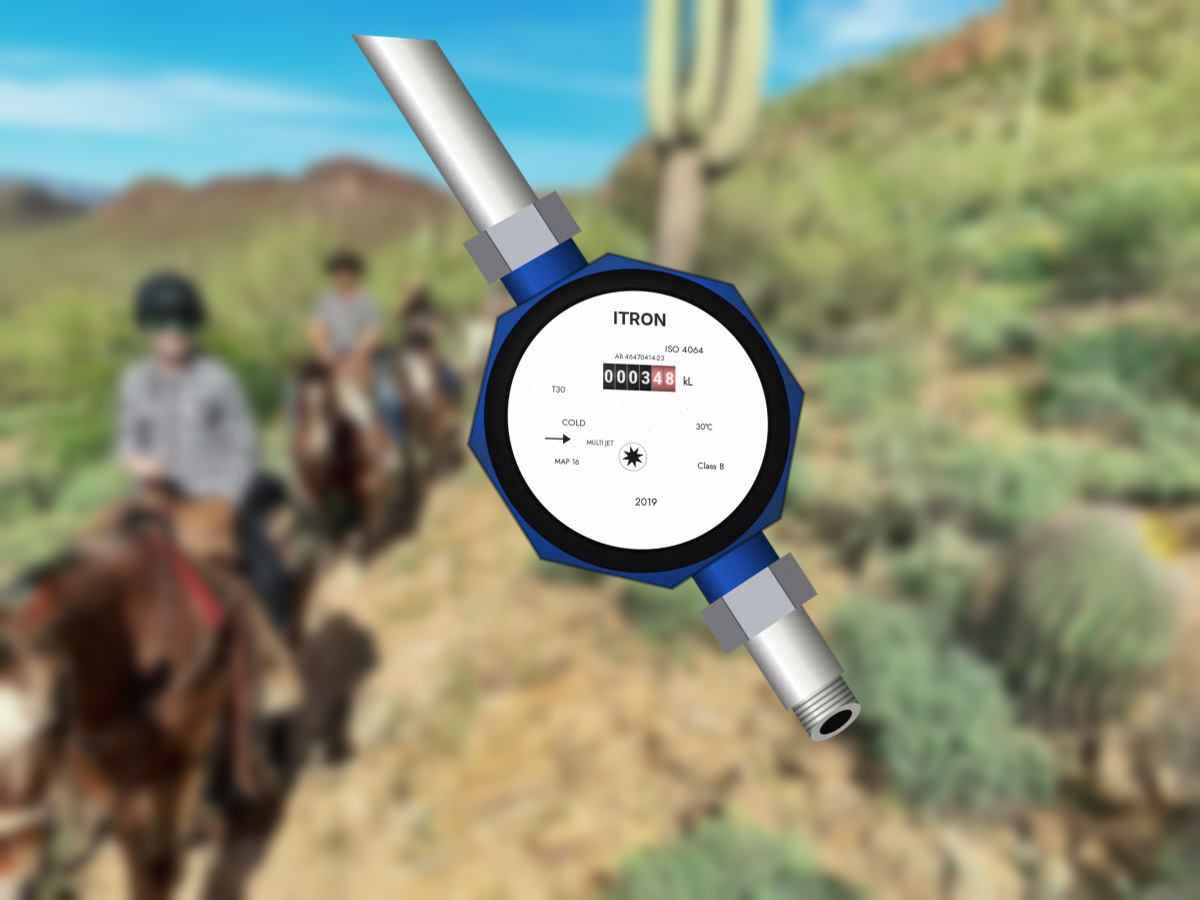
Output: **3.48** kL
